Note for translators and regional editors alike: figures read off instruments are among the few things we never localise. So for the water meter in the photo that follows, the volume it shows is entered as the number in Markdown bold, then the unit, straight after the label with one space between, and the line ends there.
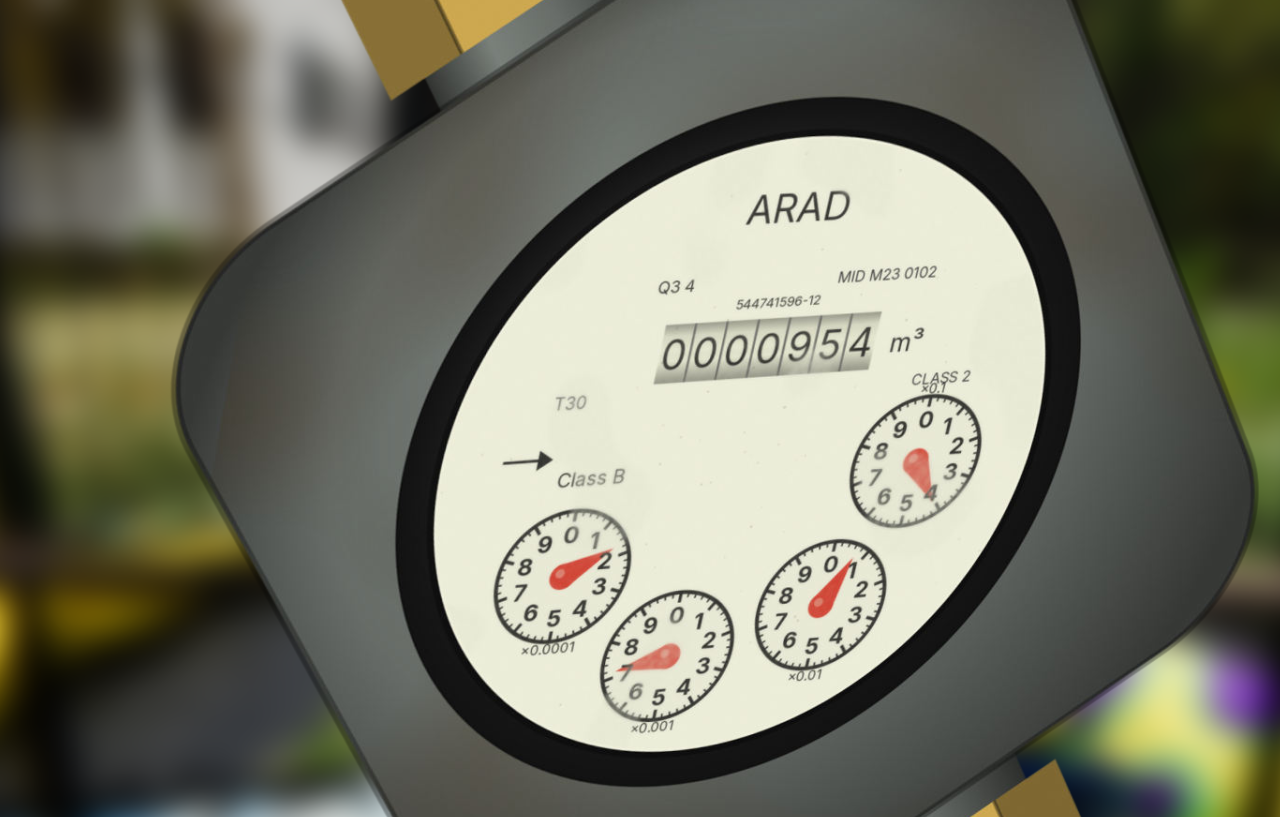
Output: **954.4071** m³
